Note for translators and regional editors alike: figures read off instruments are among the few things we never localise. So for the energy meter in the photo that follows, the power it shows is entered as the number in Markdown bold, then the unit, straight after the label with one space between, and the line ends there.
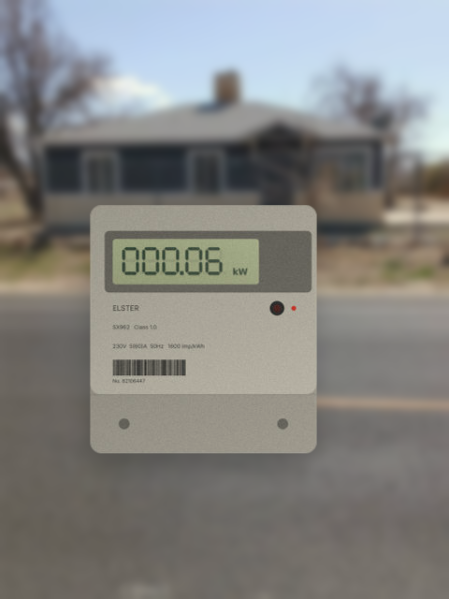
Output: **0.06** kW
